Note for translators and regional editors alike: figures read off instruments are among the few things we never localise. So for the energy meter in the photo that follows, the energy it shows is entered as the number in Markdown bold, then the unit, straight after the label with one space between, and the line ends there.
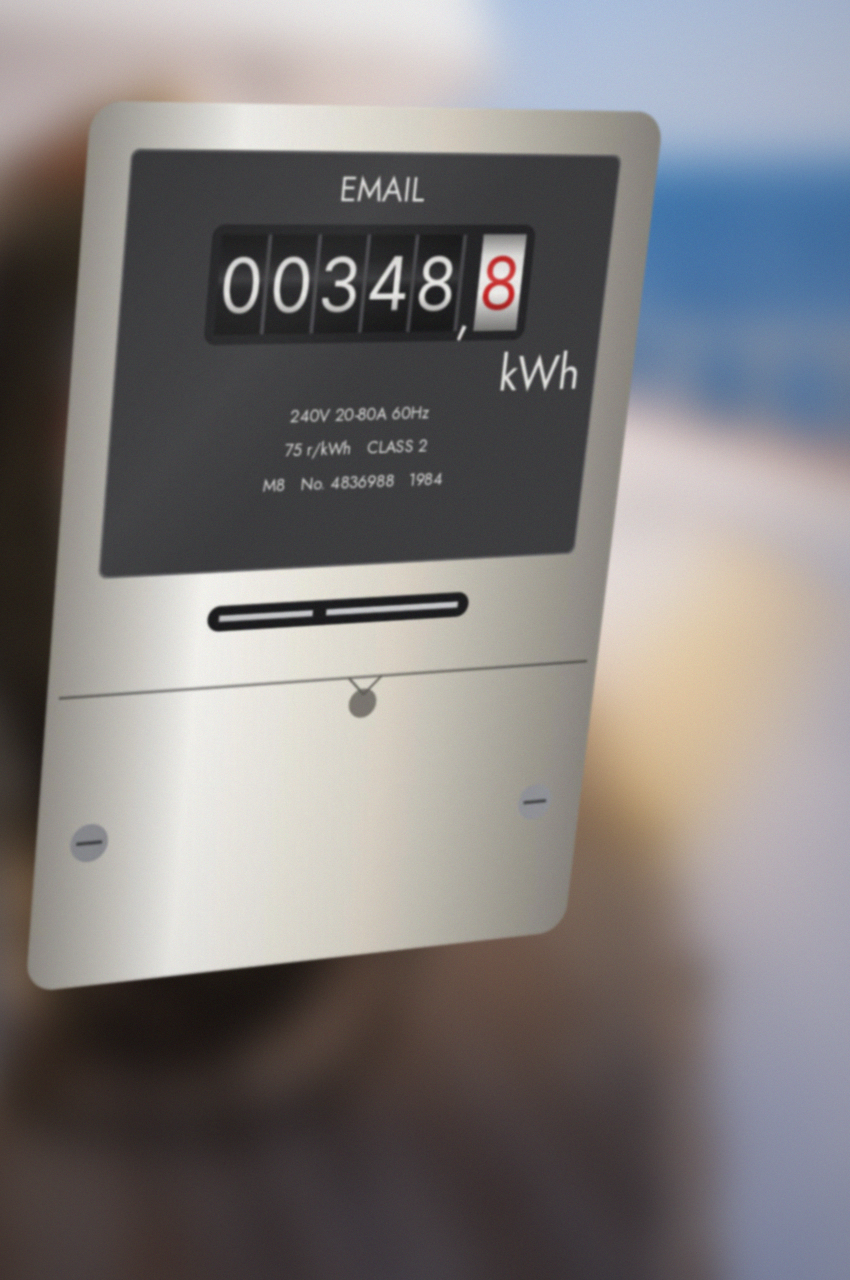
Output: **348.8** kWh
